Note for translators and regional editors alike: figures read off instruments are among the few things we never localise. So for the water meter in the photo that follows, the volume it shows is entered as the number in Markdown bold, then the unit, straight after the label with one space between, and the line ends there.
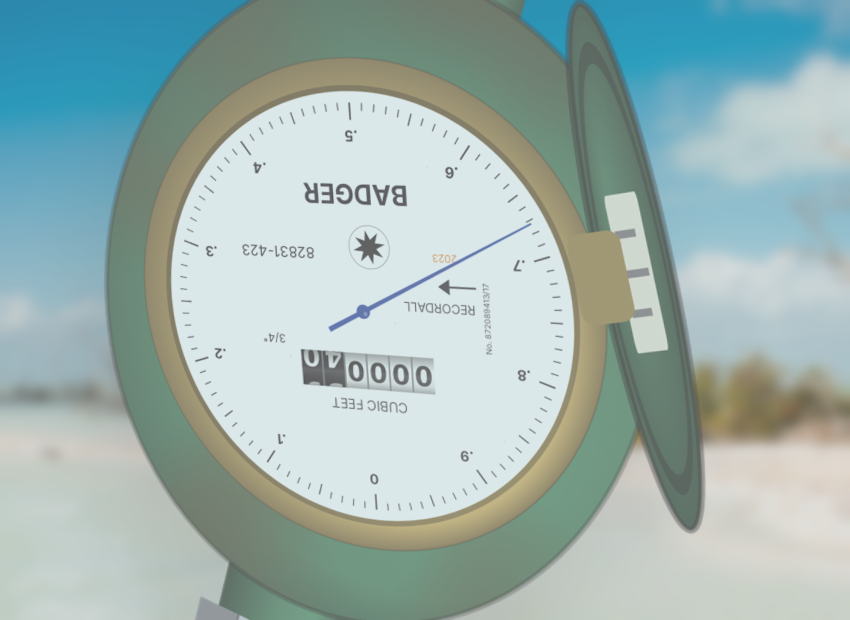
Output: **39.67** ft³
